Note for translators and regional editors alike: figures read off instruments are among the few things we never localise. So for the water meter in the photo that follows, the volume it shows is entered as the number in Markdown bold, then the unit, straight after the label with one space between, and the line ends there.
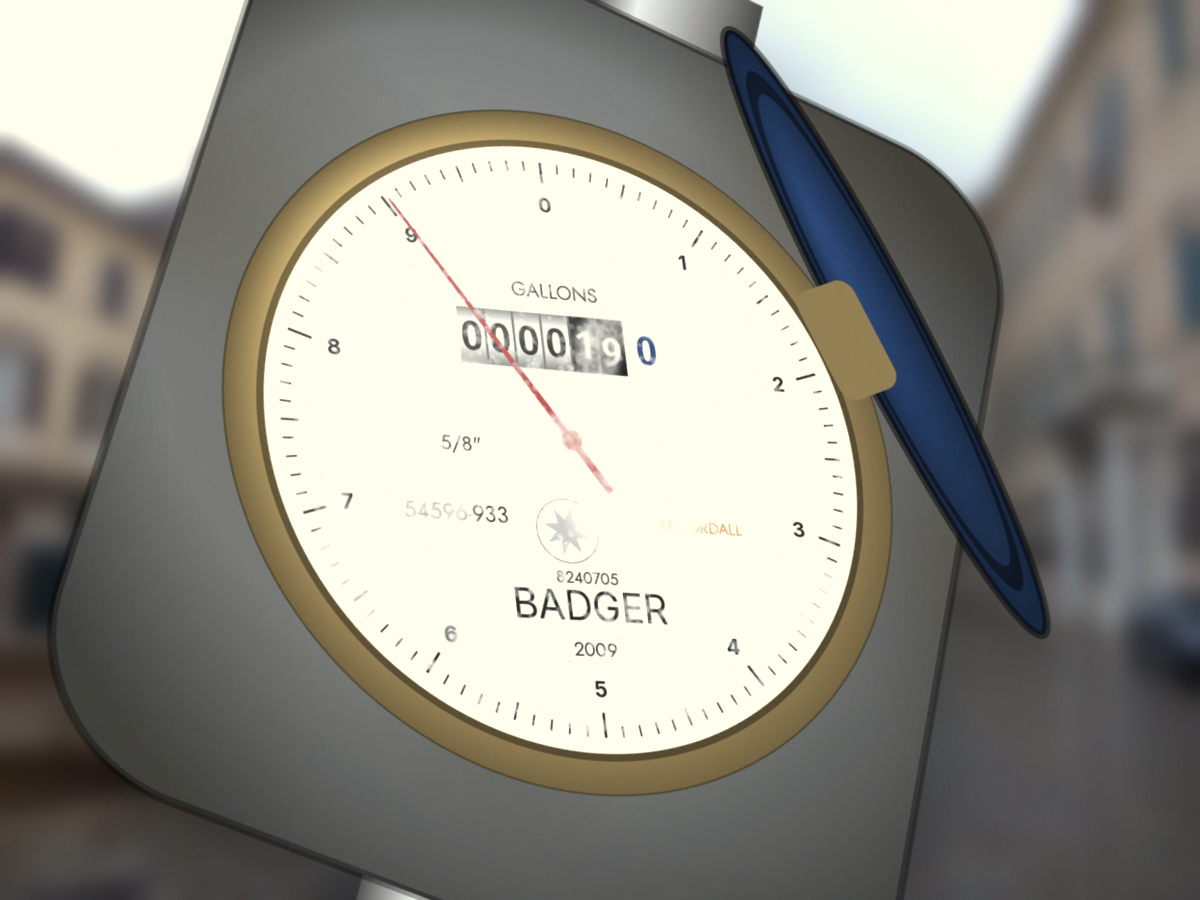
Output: **189.0** gal
